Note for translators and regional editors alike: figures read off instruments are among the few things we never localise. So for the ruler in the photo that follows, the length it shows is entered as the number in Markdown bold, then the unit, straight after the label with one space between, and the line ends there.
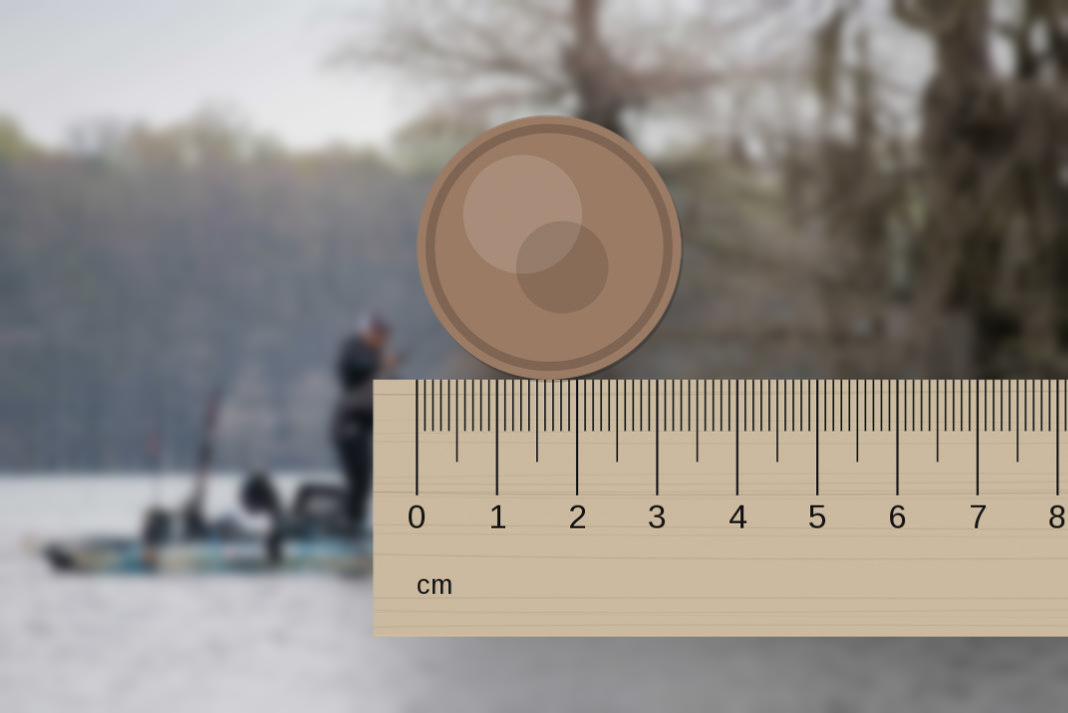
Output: **3.3** cm
